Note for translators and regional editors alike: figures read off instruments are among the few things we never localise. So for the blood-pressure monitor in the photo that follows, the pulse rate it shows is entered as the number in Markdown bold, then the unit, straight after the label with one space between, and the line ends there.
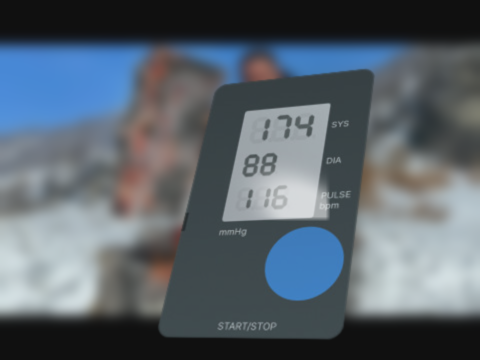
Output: **116** bpm
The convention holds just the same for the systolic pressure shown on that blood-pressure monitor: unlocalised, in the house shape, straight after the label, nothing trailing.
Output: **174** mmHg
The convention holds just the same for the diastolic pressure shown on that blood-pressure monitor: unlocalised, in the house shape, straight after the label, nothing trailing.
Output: **88** mmHg
